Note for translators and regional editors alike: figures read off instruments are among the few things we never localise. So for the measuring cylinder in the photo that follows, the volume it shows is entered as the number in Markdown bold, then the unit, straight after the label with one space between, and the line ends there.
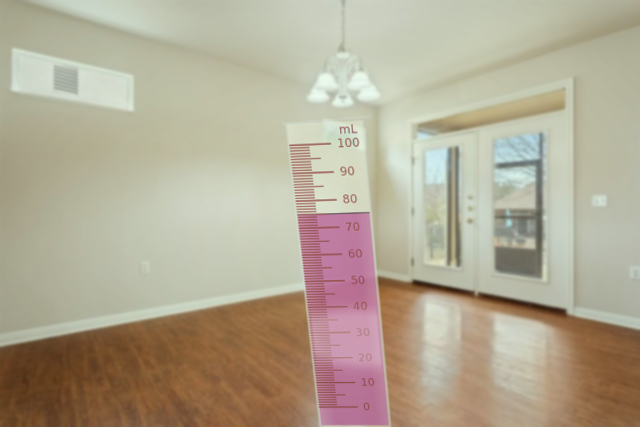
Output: **75** mL
